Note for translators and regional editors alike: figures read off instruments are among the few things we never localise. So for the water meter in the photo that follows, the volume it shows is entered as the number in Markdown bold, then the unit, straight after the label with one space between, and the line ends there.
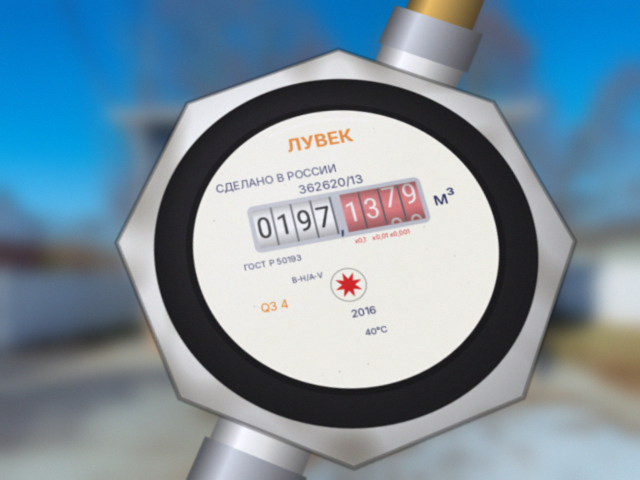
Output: **197.1379** m³
